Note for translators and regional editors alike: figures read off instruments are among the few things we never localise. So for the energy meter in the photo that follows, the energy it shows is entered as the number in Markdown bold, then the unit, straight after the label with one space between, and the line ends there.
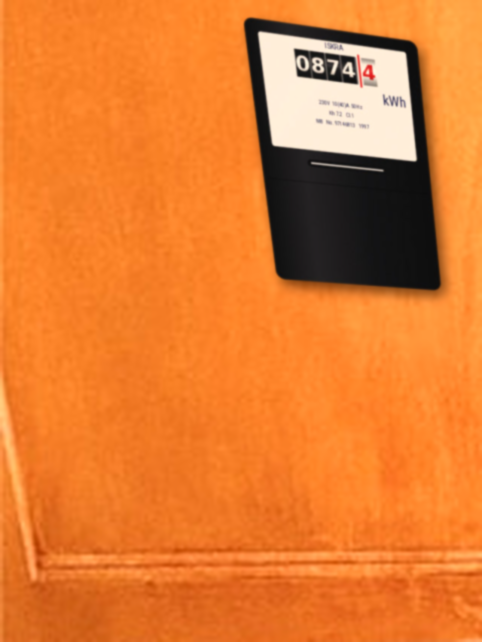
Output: **874.4** kWh
